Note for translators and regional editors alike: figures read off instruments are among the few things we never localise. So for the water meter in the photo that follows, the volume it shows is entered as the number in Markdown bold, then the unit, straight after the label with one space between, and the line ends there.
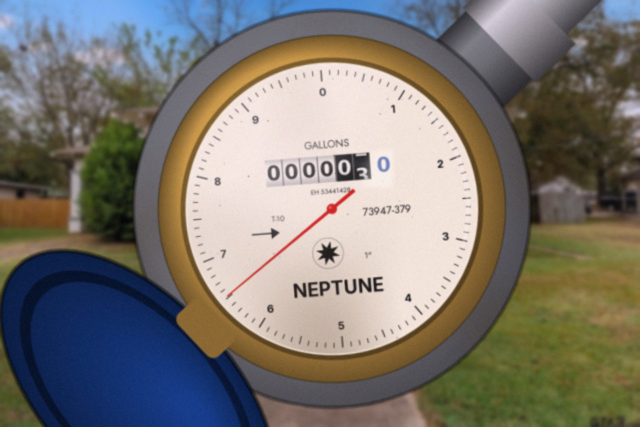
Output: **26.5** gal
